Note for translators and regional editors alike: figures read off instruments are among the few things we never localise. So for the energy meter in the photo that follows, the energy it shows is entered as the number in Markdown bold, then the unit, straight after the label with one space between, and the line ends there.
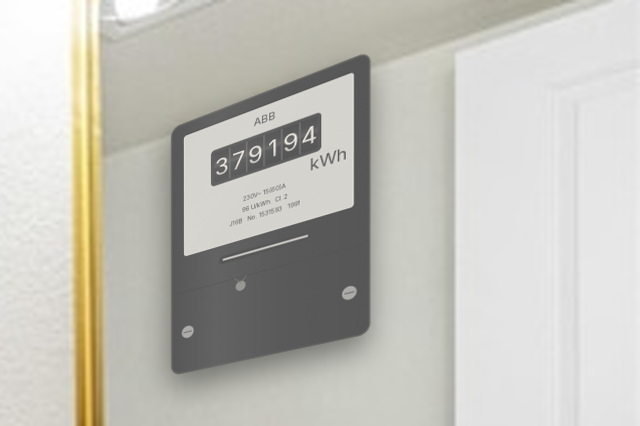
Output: **379194** kWh
